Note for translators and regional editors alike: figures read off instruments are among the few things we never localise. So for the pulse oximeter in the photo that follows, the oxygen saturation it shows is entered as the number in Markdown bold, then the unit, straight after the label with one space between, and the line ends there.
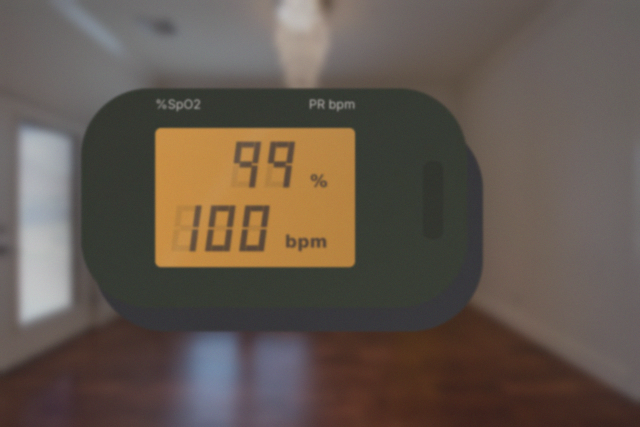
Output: **99** %
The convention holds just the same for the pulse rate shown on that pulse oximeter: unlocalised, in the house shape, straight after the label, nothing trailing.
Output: **100** bpm
